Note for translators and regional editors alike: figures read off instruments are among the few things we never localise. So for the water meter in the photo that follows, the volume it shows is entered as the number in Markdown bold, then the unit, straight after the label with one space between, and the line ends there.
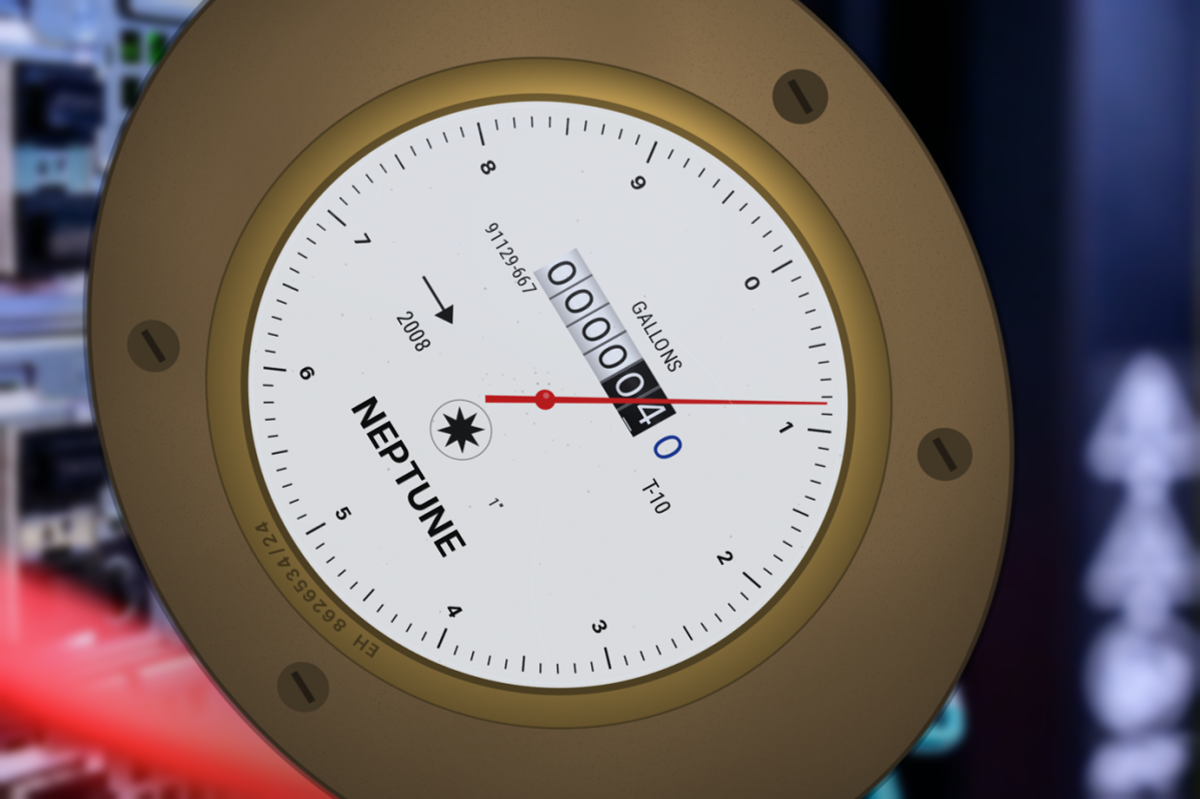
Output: **40.8** gal
